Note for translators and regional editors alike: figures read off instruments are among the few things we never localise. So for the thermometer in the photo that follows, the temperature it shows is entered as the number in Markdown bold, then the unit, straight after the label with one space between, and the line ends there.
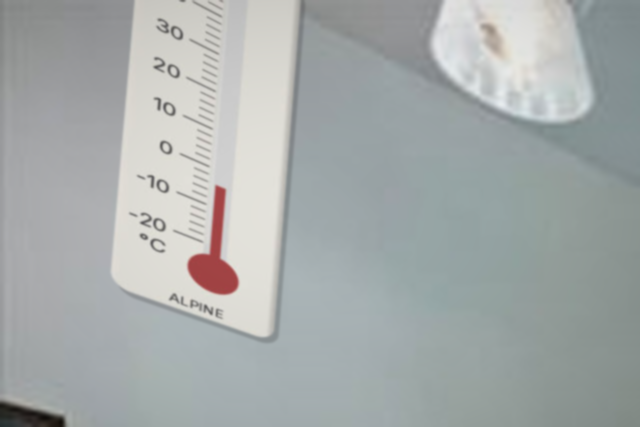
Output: **-4** °C
